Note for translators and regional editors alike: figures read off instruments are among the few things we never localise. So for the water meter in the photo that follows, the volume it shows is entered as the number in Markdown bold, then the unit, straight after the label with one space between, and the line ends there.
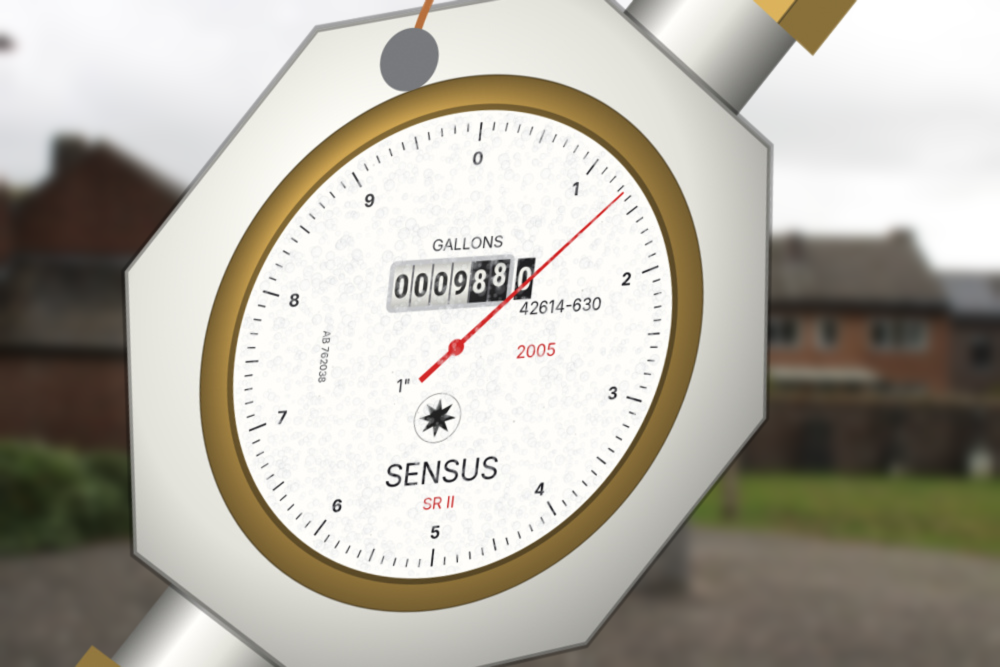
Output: **9881.3** gal
